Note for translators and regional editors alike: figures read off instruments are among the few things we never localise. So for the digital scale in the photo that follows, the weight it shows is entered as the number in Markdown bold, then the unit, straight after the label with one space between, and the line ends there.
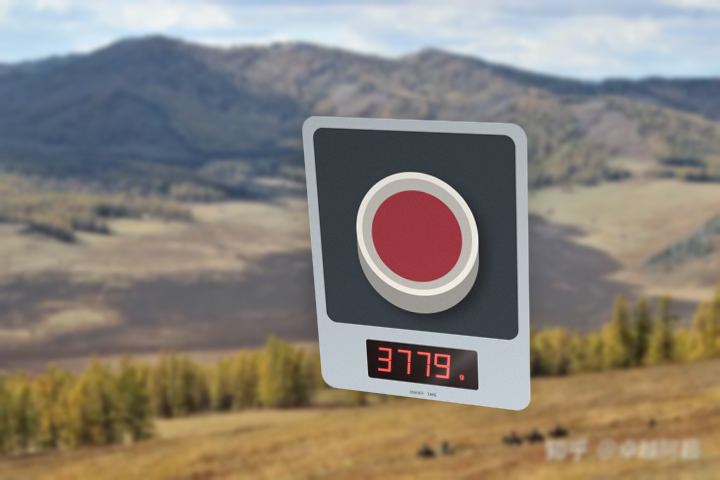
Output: **3779** g
